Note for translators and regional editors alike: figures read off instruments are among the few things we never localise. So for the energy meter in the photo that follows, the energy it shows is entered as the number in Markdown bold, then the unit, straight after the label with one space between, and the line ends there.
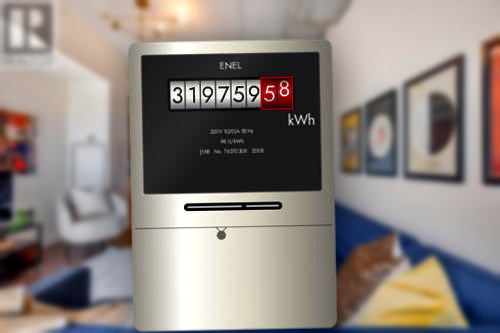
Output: **319759.58** kWh
